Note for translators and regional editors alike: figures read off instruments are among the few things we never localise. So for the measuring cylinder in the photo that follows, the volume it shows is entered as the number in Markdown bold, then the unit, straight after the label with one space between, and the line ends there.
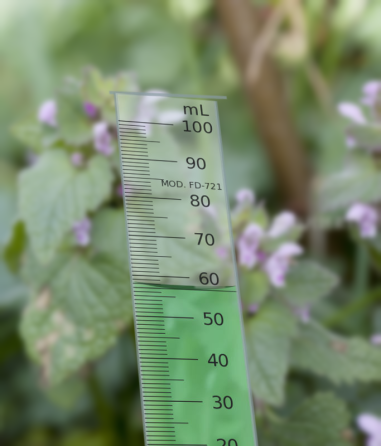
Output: **57** mL
